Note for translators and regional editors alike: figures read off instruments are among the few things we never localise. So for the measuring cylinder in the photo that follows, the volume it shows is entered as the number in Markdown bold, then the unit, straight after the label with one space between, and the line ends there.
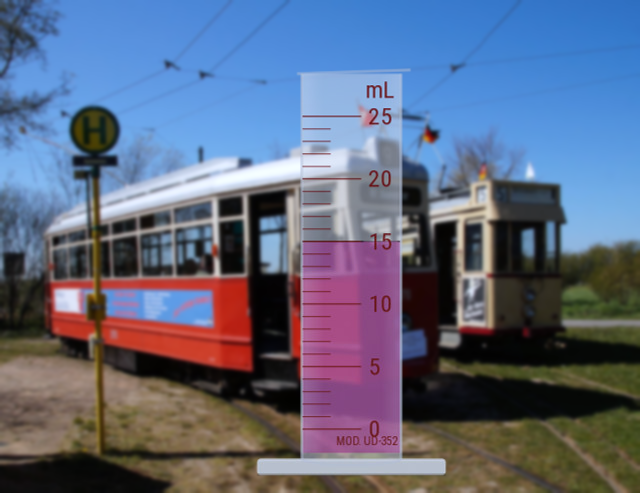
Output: **15** mL
